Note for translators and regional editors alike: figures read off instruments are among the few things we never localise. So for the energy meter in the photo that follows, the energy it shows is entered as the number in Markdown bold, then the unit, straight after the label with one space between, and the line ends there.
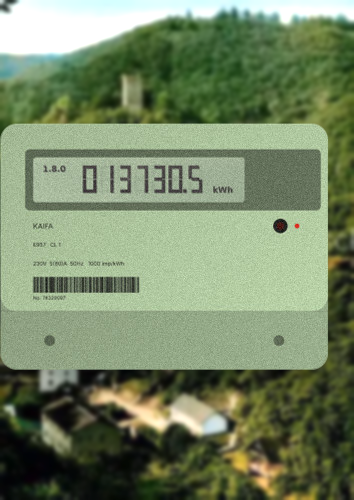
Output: **13730.5** kWh
